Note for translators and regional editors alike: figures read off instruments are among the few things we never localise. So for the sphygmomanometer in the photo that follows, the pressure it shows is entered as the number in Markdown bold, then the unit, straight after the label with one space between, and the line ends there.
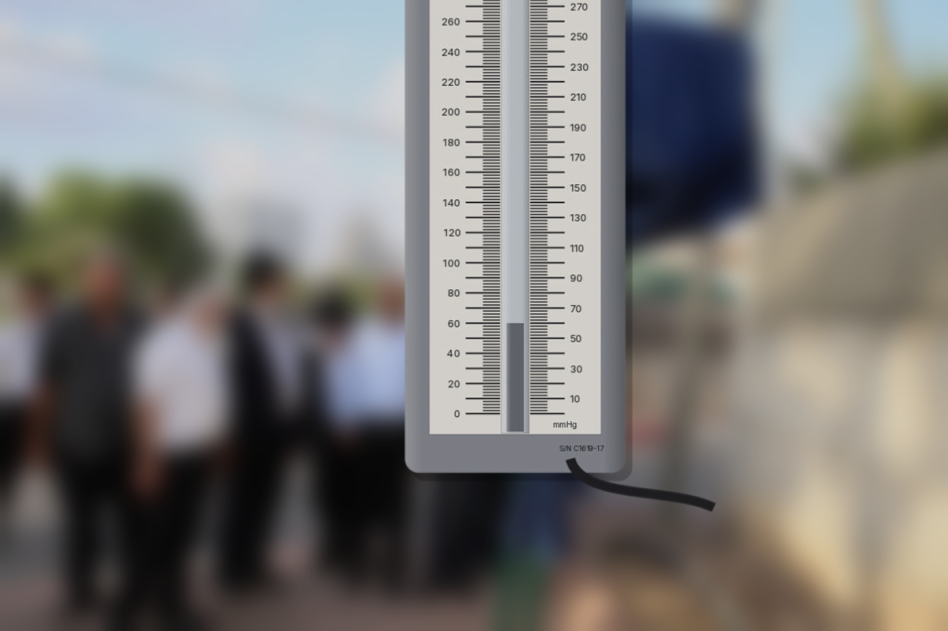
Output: **60** mmHg
